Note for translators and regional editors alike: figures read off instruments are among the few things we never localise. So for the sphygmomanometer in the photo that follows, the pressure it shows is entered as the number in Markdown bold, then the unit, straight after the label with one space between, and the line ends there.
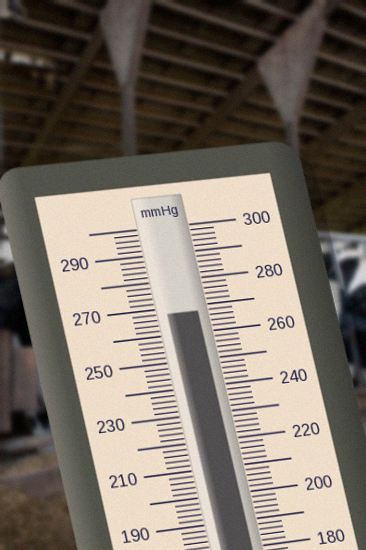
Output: **268** mmHg
